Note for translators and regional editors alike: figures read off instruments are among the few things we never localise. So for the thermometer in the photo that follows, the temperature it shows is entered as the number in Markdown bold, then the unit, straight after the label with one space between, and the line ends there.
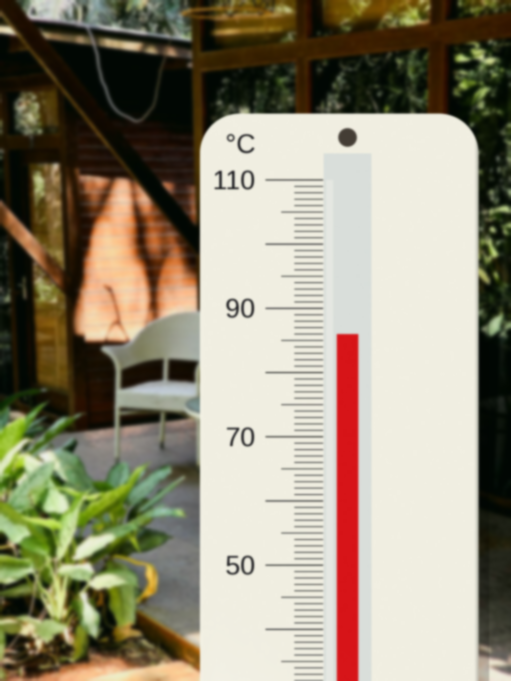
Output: **86** °C
